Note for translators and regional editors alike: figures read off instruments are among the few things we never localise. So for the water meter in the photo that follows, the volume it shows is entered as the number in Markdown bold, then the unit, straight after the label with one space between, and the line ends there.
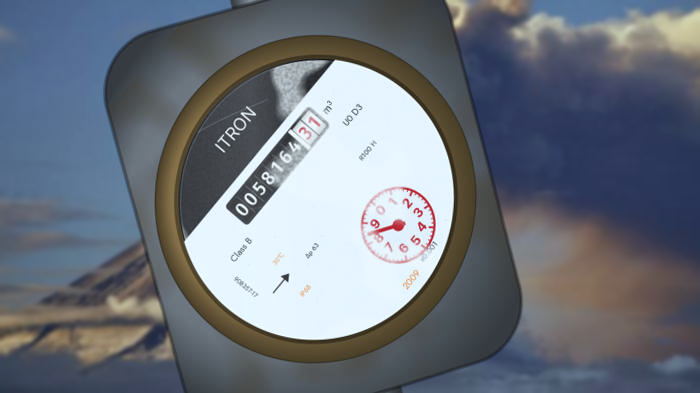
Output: **58164.318** m³
